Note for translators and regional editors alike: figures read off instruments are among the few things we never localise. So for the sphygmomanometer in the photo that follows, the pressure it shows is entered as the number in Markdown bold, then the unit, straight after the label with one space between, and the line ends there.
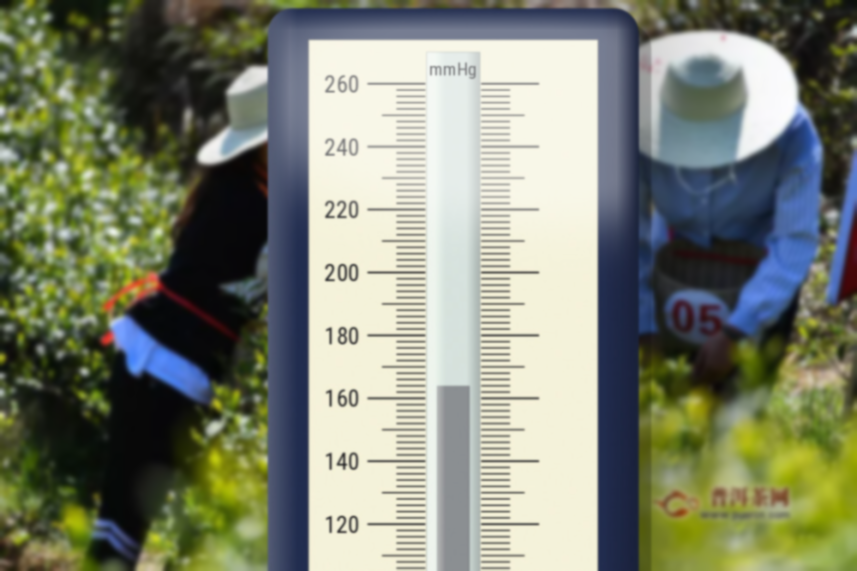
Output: **164** mmHg
